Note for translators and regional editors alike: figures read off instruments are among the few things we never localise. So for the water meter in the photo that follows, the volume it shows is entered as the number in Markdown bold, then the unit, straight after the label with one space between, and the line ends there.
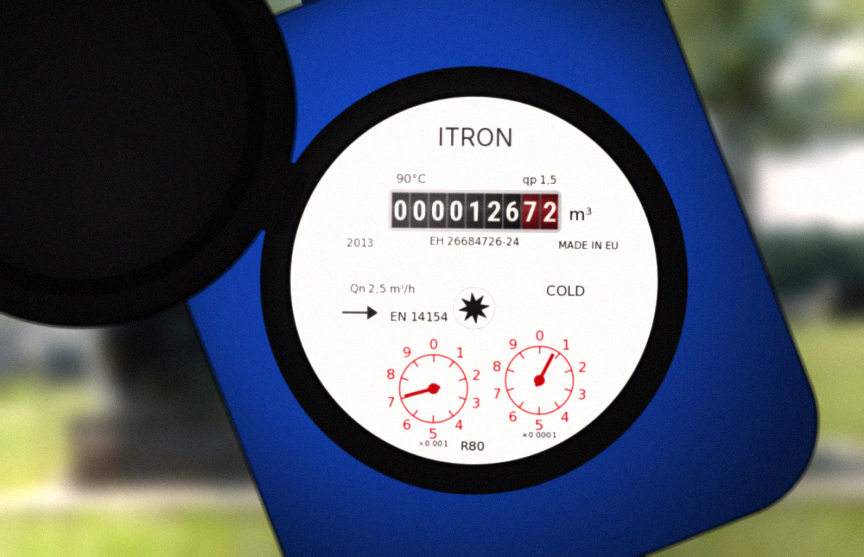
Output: **126.7270** m³
